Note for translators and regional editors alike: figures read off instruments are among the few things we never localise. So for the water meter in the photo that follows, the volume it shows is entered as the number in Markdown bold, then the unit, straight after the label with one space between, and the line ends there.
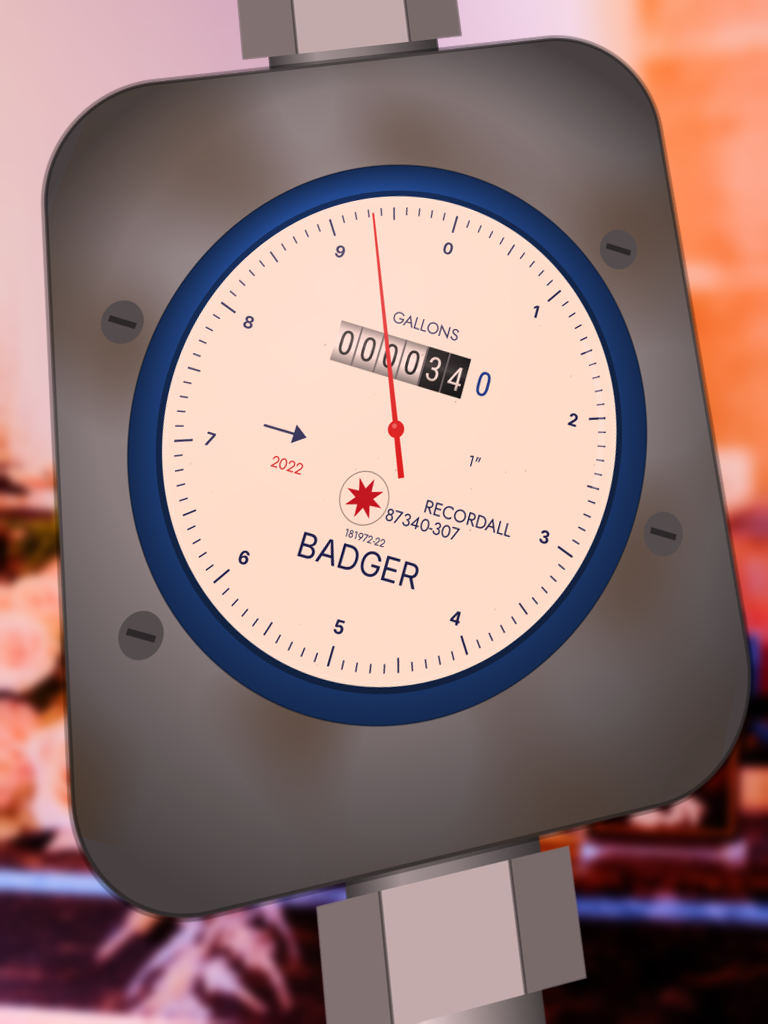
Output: **339.3** gal
